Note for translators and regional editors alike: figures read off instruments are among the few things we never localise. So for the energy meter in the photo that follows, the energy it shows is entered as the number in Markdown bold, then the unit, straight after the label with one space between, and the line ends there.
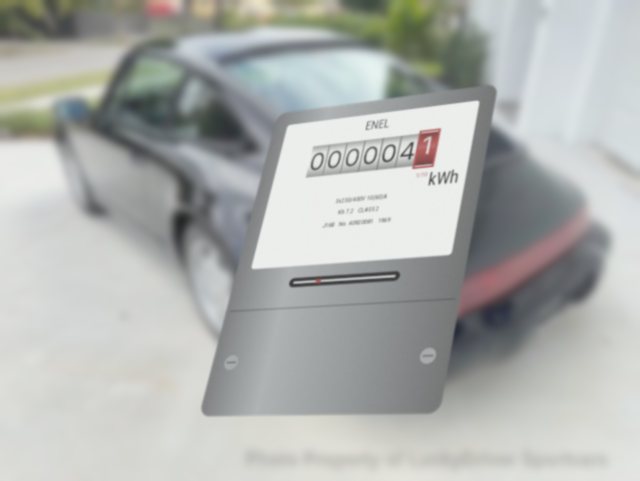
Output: **4.1** kWh
